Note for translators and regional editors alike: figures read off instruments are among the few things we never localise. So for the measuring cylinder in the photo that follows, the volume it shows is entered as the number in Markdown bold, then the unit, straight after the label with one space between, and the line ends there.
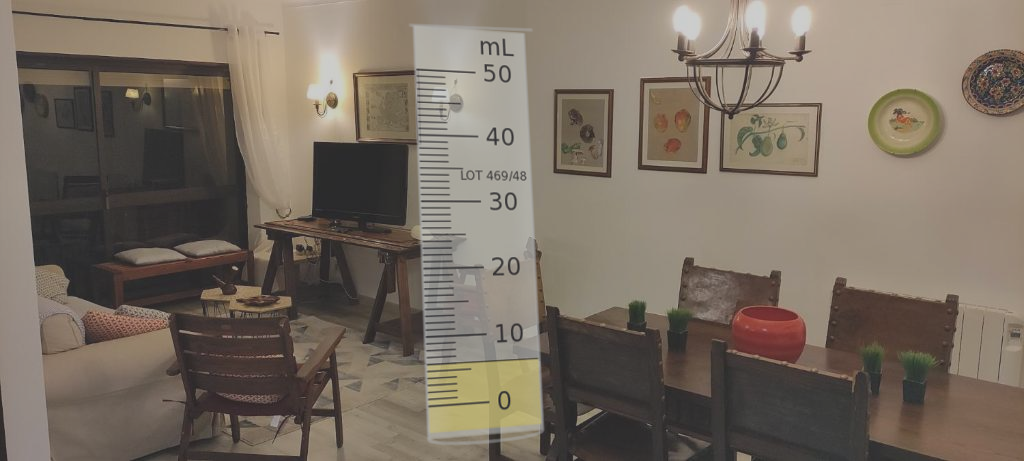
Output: **6** mL
